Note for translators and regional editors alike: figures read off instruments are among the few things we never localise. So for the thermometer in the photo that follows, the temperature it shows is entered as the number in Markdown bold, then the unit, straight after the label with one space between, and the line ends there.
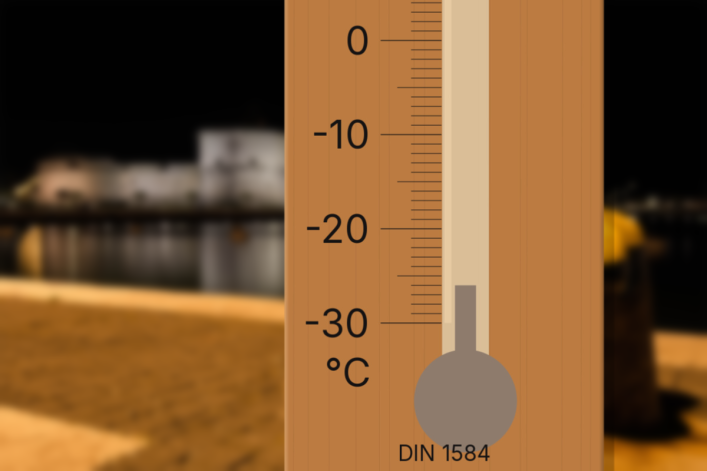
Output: **-26** °C
